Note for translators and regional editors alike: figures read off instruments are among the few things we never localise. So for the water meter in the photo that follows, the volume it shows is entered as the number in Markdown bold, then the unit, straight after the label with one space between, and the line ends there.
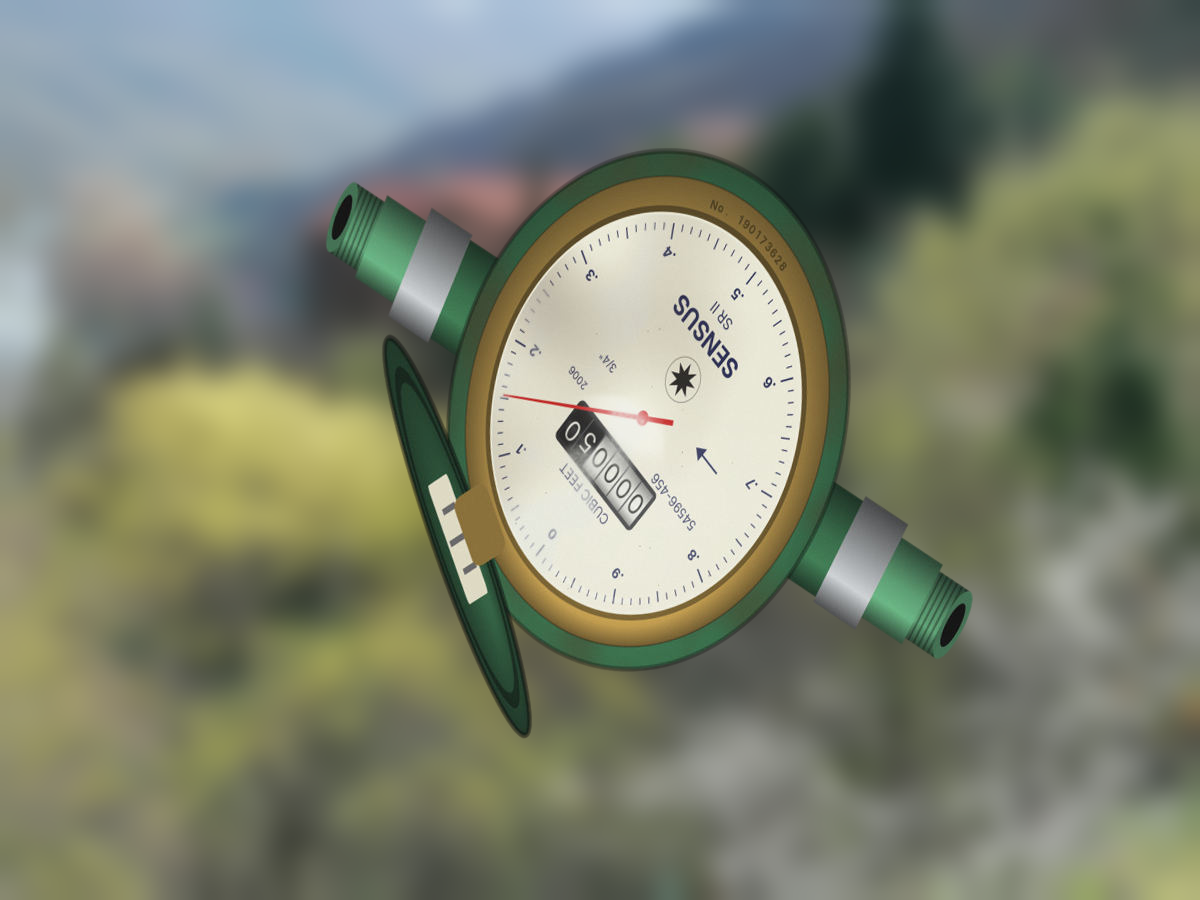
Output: **50.15** ft³
